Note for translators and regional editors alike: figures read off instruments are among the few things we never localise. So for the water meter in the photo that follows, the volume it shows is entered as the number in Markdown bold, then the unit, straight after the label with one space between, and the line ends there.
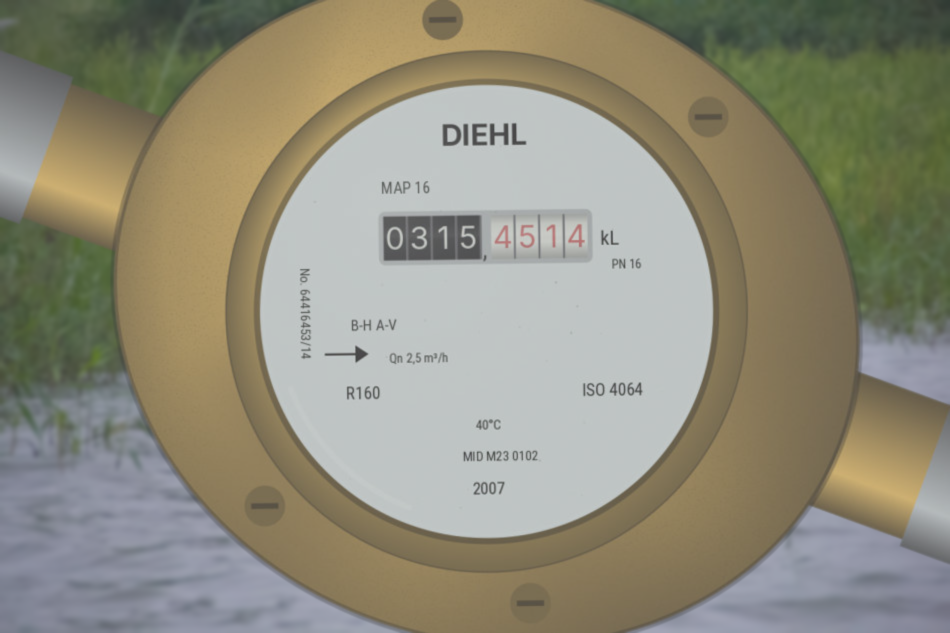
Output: **315.4514** kL
